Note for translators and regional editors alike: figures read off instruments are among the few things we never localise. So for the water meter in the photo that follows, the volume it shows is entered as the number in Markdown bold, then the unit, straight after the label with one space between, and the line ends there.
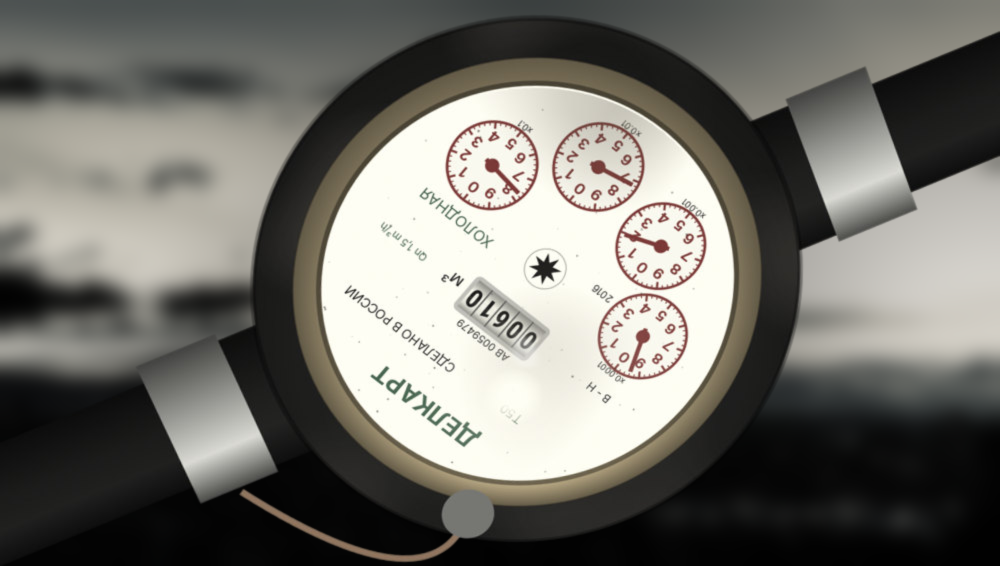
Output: **610.7719** m³
